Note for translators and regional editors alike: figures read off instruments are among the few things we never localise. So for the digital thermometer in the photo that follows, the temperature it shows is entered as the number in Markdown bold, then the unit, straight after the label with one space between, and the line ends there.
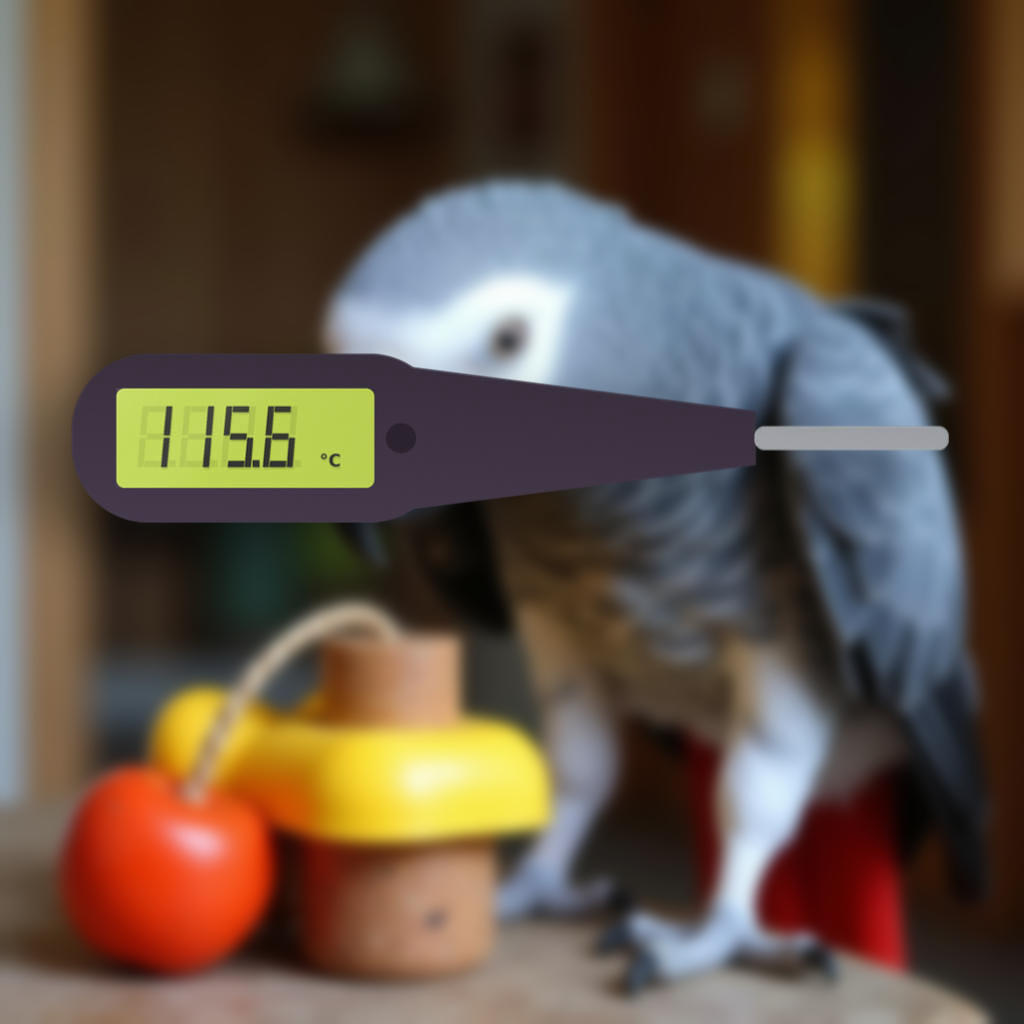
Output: **115.6** °C
